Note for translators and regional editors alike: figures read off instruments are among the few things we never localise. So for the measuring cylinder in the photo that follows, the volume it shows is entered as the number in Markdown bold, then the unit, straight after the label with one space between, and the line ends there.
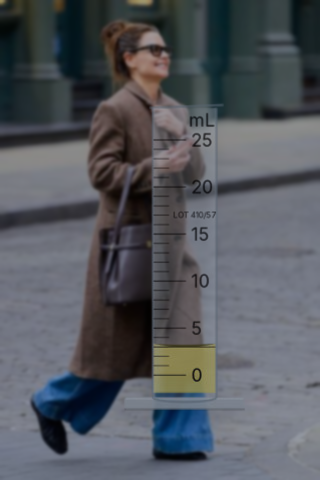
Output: **3** mL
